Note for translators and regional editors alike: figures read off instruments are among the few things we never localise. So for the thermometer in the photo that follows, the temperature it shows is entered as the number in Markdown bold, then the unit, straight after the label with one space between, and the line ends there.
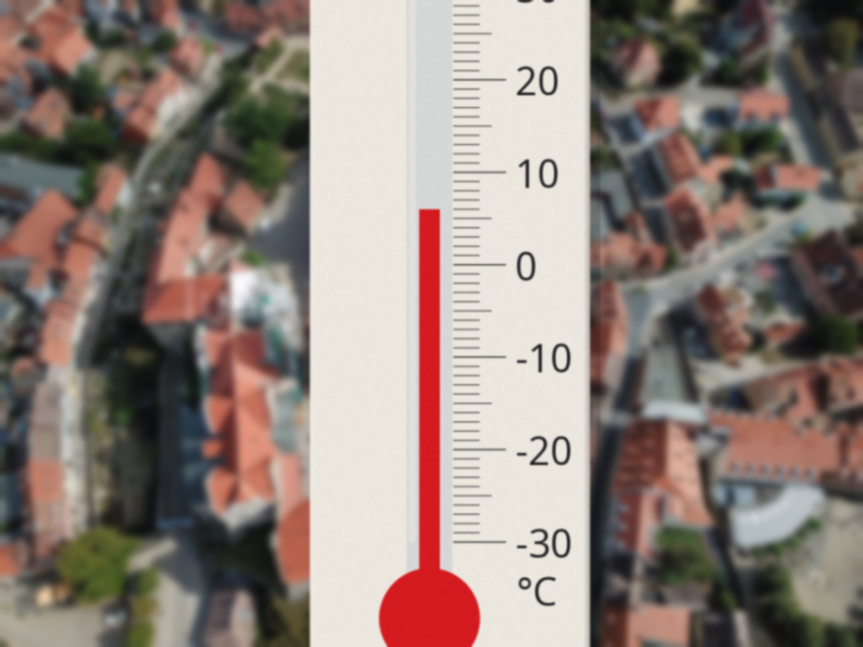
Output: **6** °C
